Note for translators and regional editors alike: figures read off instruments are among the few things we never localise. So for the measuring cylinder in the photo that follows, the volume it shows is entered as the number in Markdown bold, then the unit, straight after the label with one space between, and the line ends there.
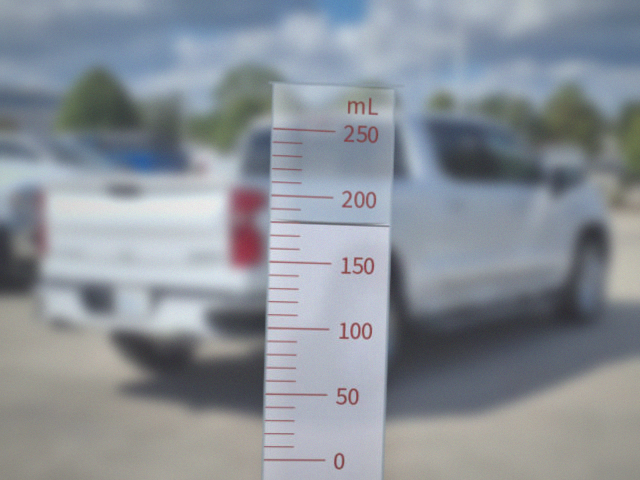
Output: **180** mL
